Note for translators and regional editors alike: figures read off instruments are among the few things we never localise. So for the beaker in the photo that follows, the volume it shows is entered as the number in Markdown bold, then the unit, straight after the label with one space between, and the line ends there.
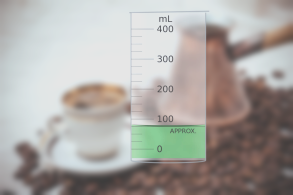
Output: **75** mL
